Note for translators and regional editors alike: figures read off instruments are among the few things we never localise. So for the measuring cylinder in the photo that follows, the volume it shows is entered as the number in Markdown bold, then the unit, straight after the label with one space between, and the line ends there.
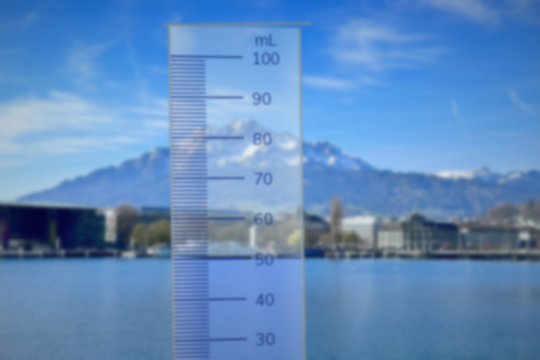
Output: **50** mL
